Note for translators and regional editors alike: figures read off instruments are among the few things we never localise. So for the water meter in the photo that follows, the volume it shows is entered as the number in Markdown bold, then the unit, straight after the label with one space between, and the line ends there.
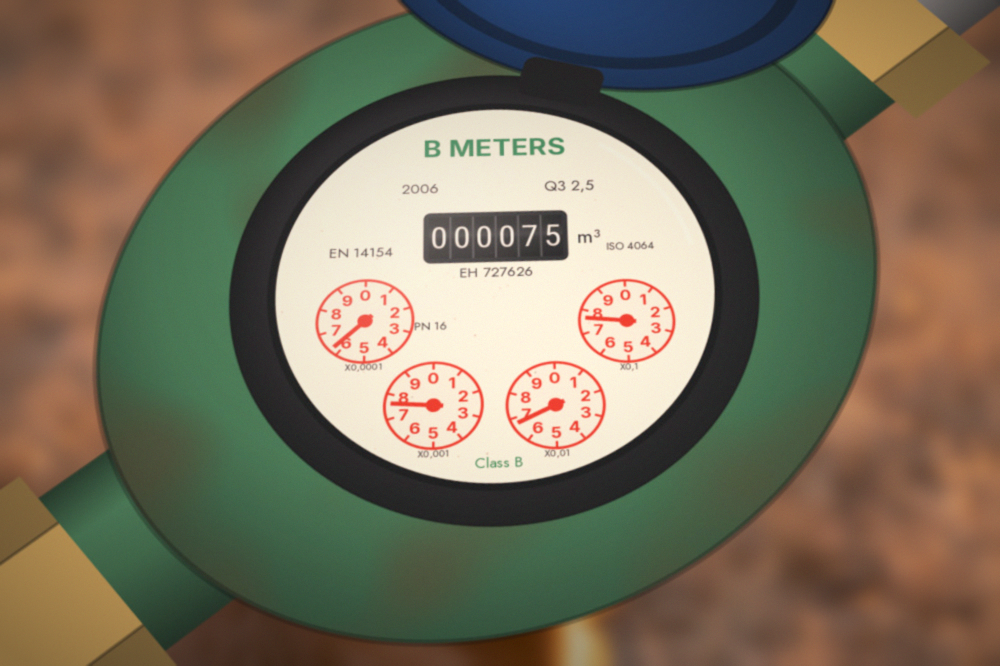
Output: **75.7676** m³
